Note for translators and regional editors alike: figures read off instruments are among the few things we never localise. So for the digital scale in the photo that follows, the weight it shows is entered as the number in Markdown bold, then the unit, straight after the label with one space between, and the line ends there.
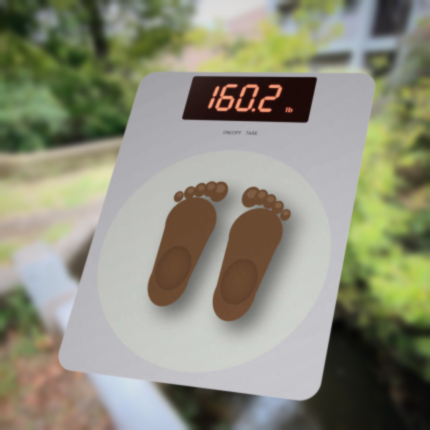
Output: **160.2** lb
